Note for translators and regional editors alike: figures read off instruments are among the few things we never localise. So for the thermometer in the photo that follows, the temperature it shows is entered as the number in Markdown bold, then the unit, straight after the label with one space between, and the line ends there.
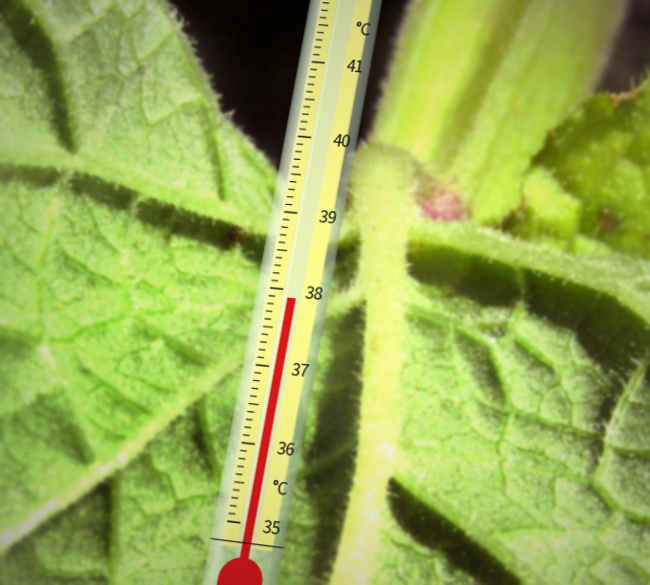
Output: **37.9** °C
